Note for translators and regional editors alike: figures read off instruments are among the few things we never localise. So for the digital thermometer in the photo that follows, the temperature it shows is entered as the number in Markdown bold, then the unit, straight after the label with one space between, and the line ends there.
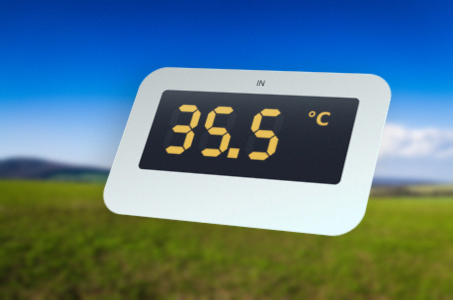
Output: **35.5** °C
